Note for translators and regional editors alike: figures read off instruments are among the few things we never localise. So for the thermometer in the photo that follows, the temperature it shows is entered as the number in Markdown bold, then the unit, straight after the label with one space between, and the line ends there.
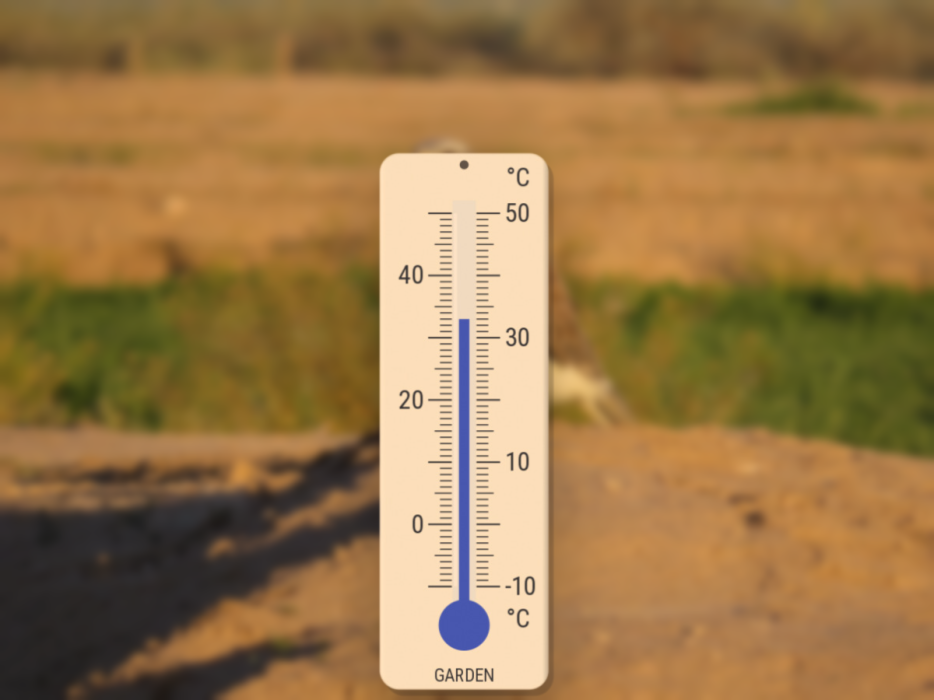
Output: **33** °C
